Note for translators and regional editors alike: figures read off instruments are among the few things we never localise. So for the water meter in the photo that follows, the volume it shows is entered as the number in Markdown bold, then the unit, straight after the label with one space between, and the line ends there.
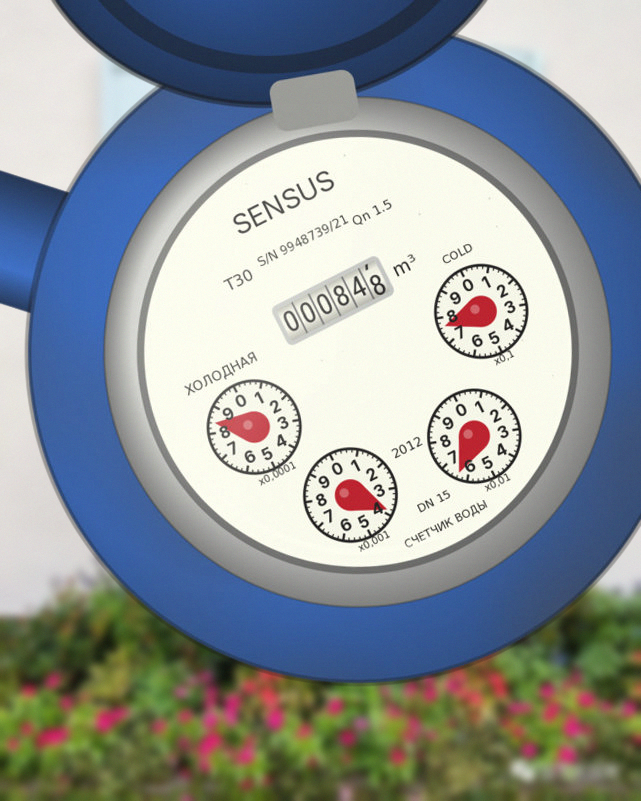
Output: **847.7638** m³
